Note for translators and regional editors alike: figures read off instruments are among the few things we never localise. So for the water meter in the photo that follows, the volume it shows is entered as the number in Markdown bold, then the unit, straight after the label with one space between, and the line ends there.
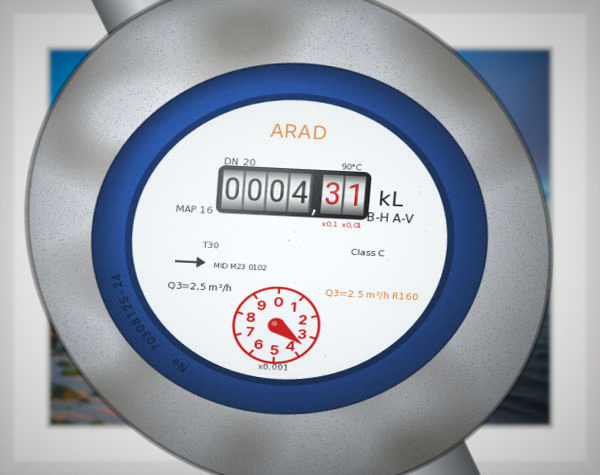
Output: **4.313** kL
